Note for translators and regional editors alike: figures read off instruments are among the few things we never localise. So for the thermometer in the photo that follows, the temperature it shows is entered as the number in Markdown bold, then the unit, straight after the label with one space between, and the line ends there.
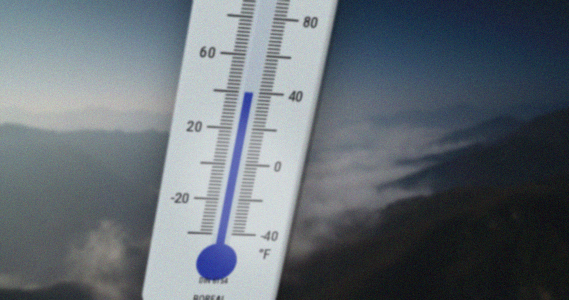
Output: **40** °F
